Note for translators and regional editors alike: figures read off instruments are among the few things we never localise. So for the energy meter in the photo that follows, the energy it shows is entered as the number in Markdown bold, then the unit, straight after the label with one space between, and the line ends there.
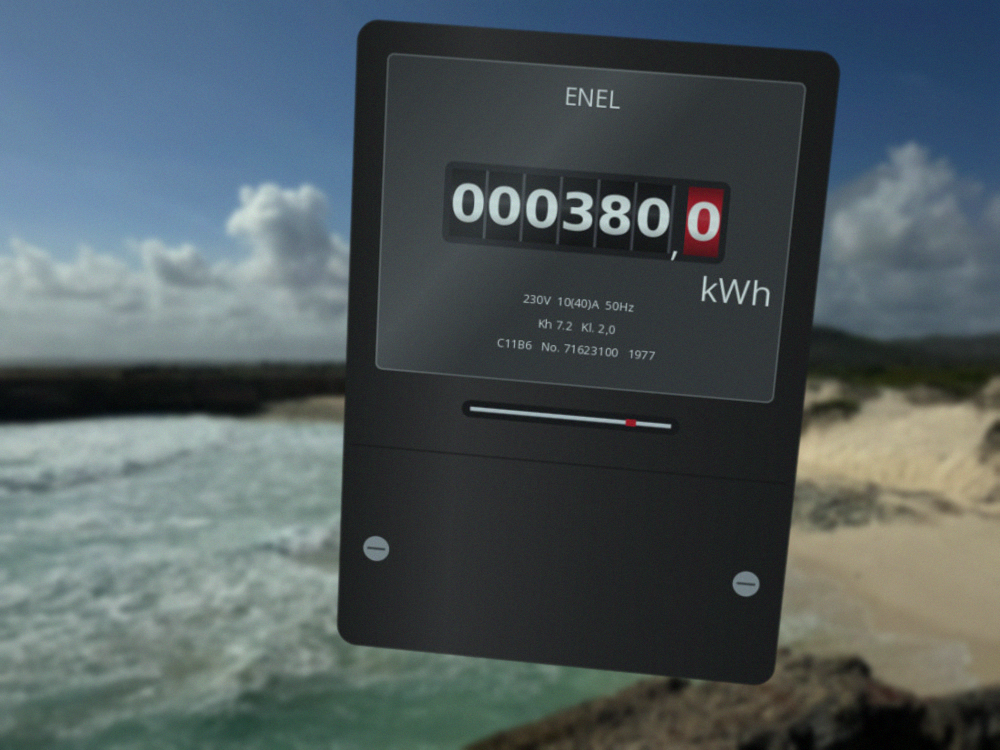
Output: **380.0** kWh
